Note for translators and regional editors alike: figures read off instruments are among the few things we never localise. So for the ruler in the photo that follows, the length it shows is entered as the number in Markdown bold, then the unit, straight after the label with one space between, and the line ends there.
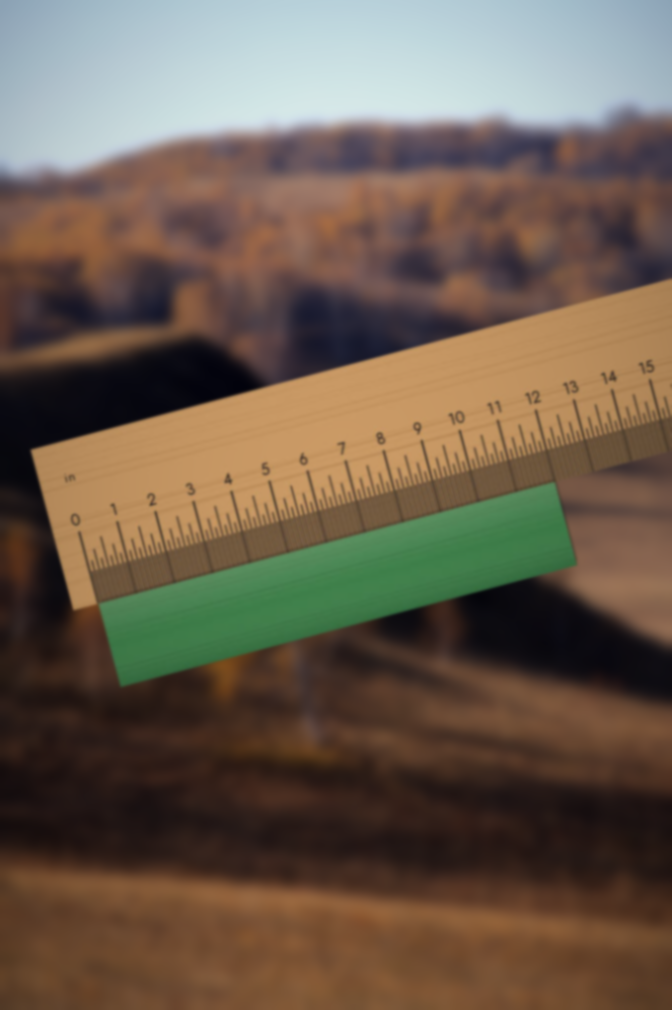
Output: **12** in
